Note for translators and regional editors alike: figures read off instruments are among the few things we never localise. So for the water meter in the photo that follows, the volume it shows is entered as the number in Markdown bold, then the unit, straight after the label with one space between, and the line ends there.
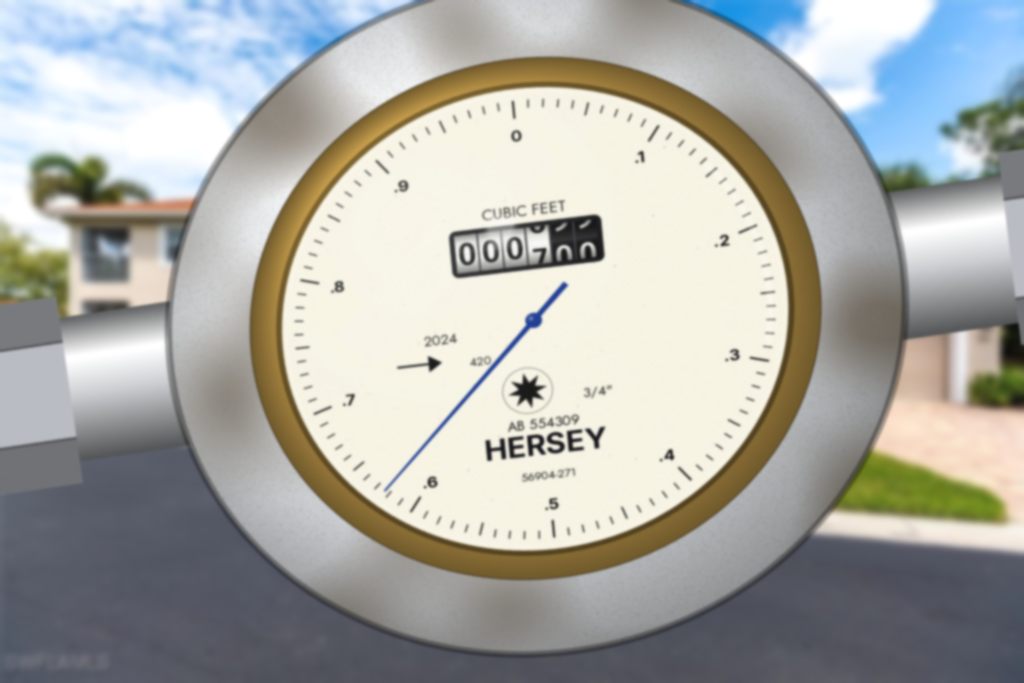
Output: **699.62** ft³
